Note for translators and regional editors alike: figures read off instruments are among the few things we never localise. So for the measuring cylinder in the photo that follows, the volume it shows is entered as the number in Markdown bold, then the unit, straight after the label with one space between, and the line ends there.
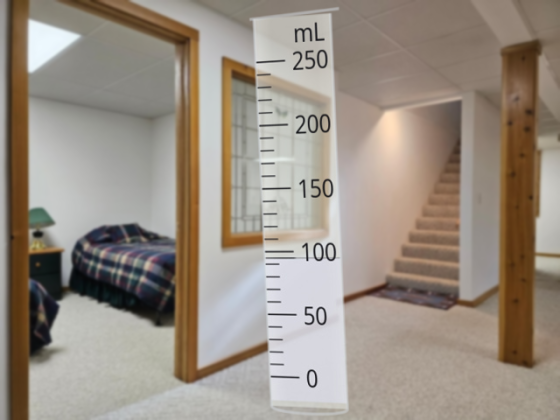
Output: **95** mL
